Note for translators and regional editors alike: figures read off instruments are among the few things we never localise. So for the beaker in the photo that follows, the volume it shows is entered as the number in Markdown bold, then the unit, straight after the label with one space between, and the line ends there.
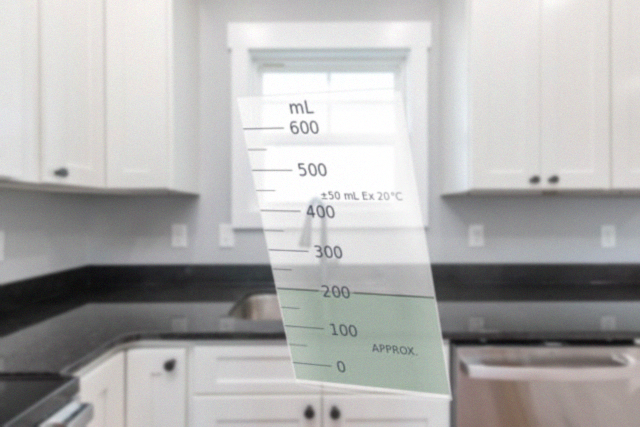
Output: **200** mL
